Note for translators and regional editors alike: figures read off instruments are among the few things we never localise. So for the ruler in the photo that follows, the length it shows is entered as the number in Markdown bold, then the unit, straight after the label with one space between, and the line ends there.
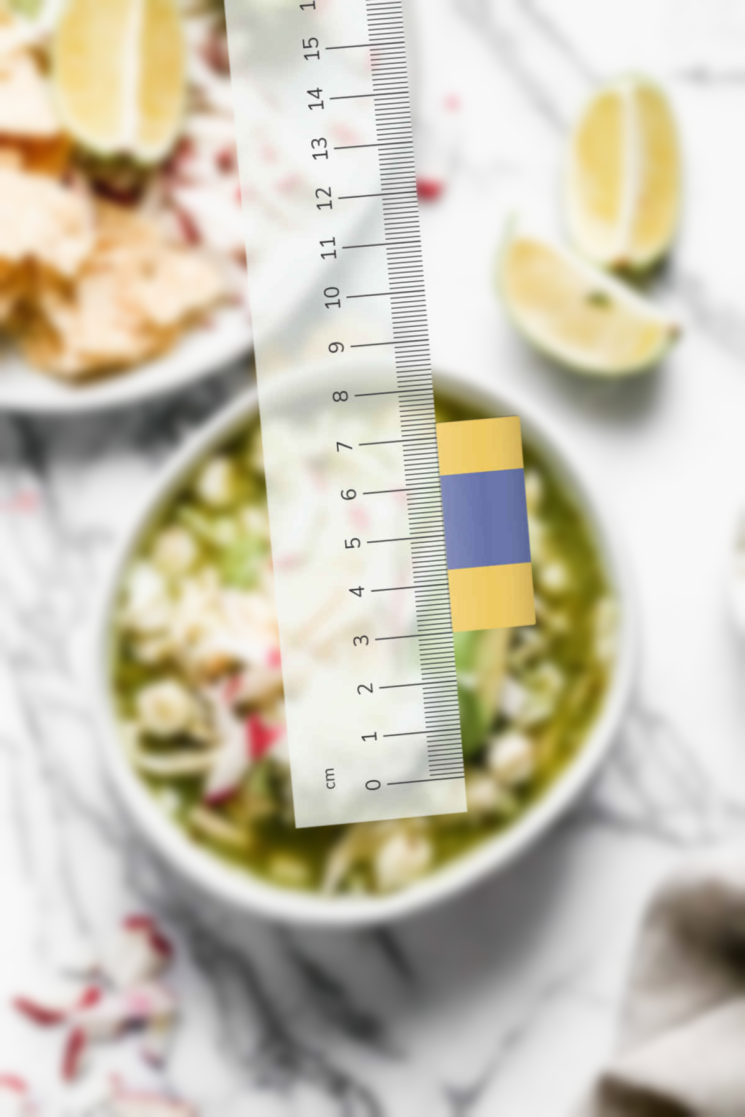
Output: **4.3** cm
